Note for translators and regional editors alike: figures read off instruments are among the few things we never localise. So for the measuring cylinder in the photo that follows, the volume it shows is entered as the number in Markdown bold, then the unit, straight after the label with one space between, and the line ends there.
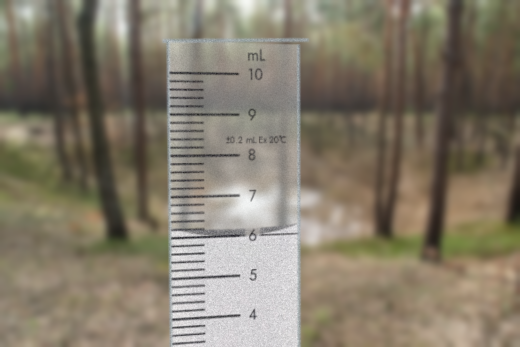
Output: **6** mL
